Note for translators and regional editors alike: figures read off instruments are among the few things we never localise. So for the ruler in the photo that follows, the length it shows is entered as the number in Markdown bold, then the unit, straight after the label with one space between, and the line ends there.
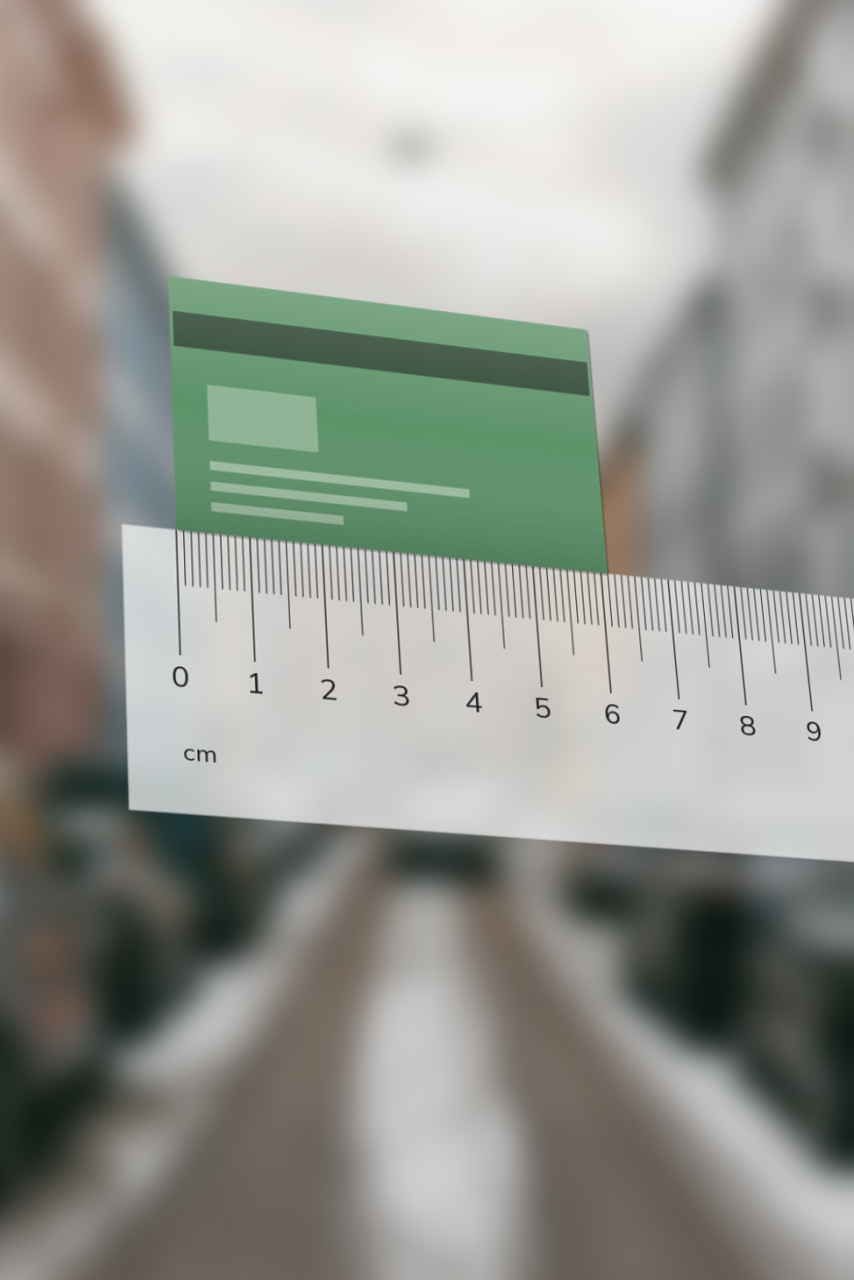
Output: **6.1** cm
